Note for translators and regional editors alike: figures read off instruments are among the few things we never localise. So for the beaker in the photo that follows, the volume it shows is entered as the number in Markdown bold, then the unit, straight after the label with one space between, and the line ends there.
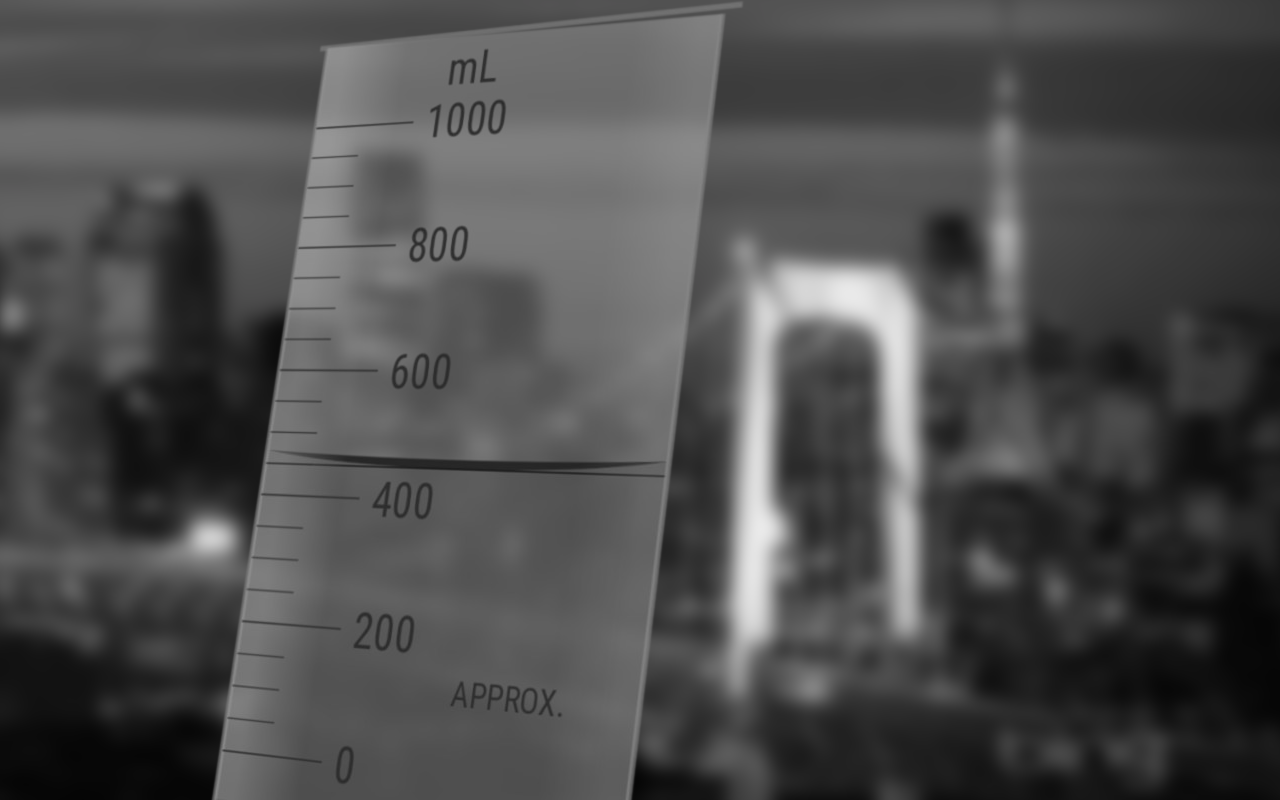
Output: **450** mL
